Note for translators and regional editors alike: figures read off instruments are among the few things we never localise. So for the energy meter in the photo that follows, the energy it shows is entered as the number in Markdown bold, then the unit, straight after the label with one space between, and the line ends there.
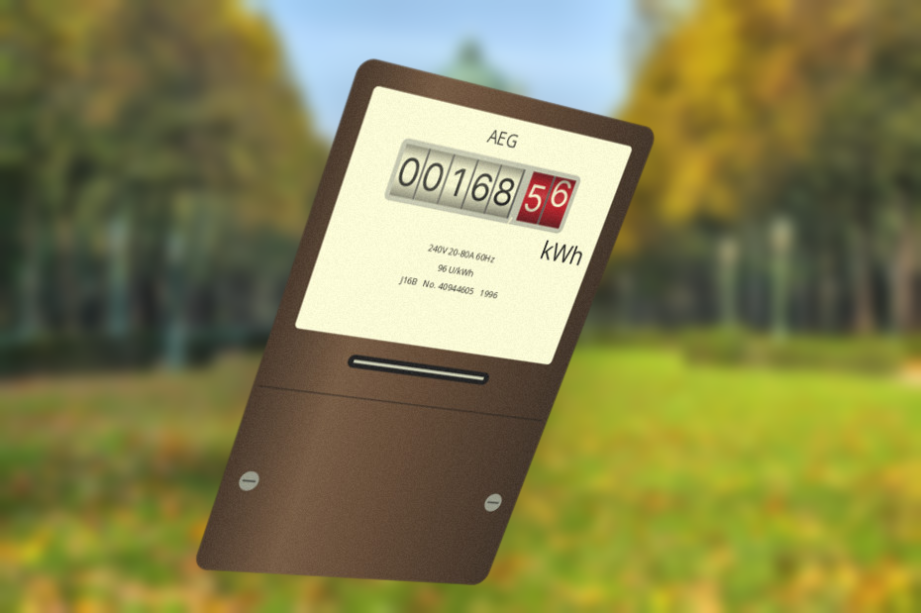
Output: **168.56** kWh
